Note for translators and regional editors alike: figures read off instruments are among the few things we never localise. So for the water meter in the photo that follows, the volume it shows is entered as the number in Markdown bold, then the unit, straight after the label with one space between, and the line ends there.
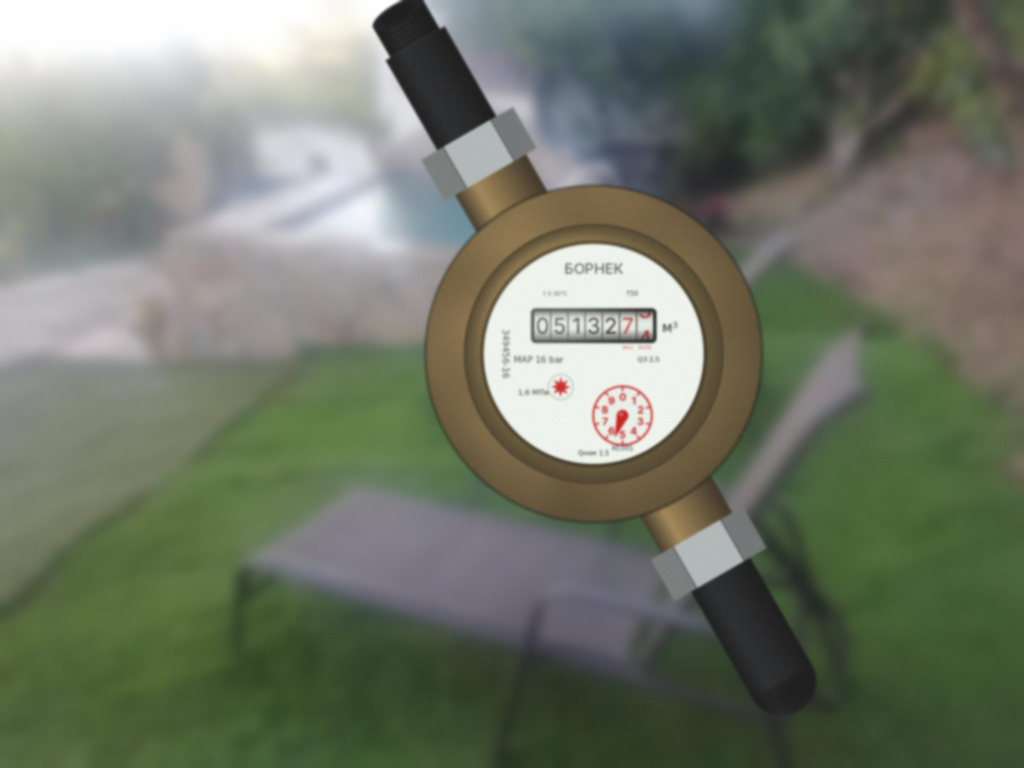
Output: **5132.735** m³
